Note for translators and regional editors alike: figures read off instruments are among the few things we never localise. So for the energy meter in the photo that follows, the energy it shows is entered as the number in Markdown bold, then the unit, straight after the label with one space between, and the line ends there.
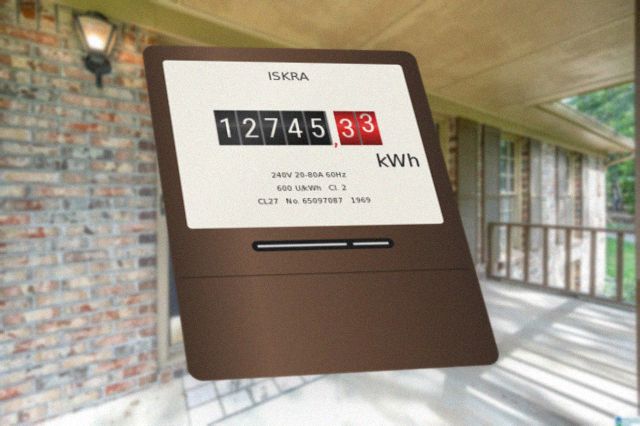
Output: **12745.33** kWh
